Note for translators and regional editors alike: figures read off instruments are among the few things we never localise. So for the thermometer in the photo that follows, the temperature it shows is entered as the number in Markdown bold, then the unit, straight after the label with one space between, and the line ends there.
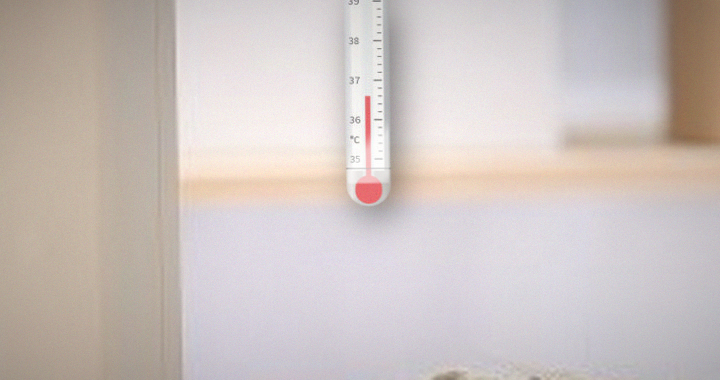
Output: **36.6** °C
